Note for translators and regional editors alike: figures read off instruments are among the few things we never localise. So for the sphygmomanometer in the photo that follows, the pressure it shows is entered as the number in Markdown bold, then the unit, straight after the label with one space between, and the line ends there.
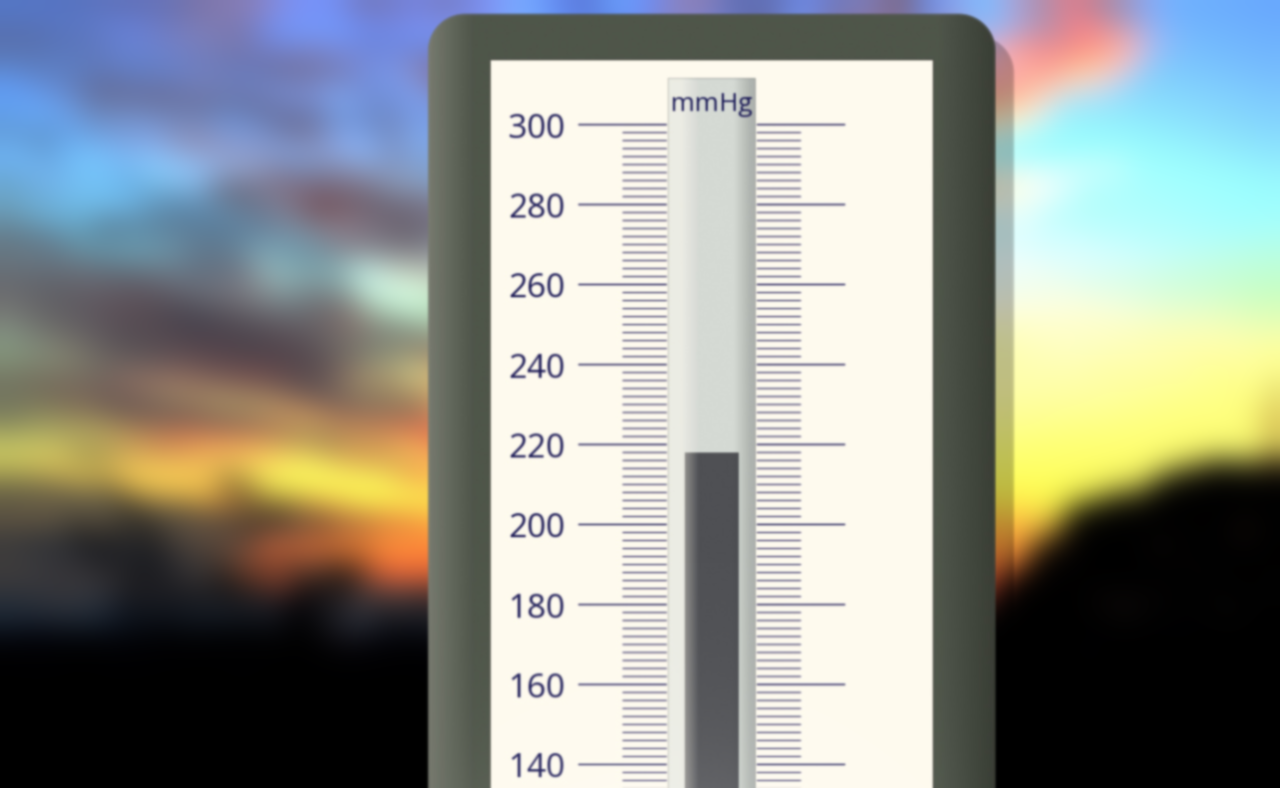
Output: **218** mmHg
